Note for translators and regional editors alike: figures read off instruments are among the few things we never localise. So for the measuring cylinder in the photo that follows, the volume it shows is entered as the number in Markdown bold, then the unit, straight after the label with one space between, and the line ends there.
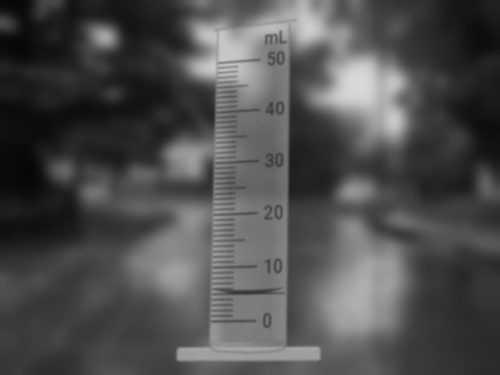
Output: **5** mL
